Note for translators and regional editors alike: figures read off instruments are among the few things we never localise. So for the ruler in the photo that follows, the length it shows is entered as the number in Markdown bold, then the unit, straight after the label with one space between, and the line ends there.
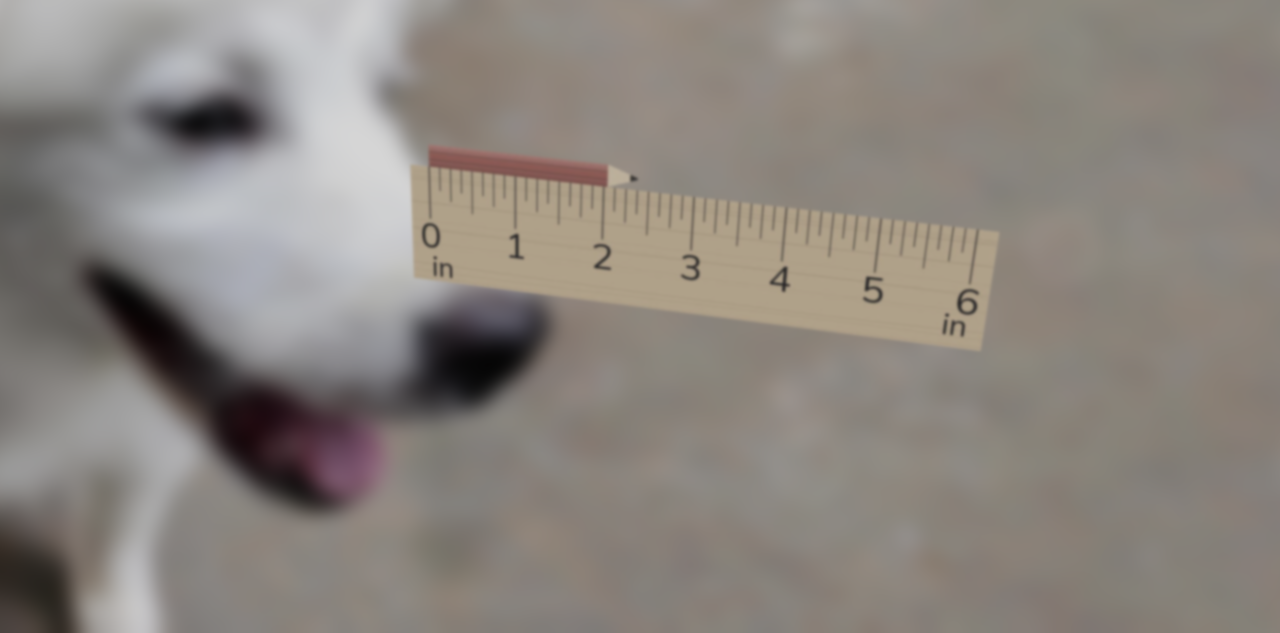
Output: **2.375** in
